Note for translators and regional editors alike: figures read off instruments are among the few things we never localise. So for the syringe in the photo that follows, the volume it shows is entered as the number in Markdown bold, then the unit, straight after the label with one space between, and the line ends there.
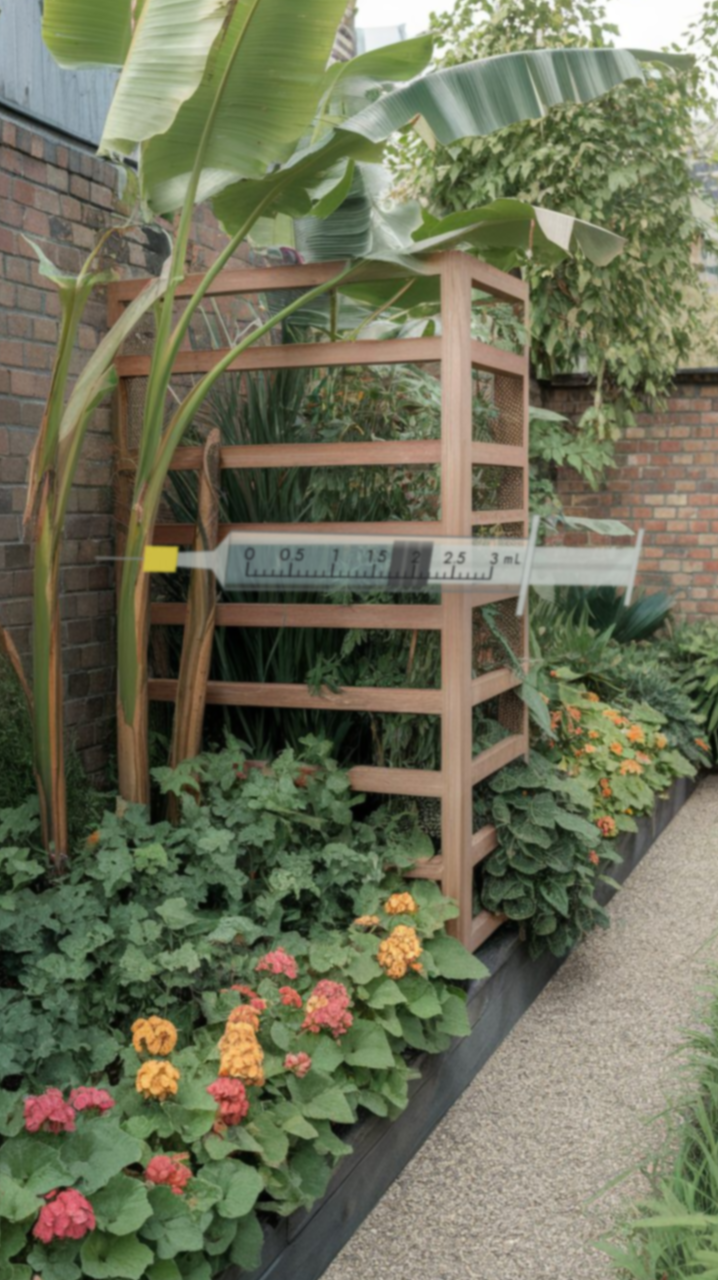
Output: **1.7** mL
